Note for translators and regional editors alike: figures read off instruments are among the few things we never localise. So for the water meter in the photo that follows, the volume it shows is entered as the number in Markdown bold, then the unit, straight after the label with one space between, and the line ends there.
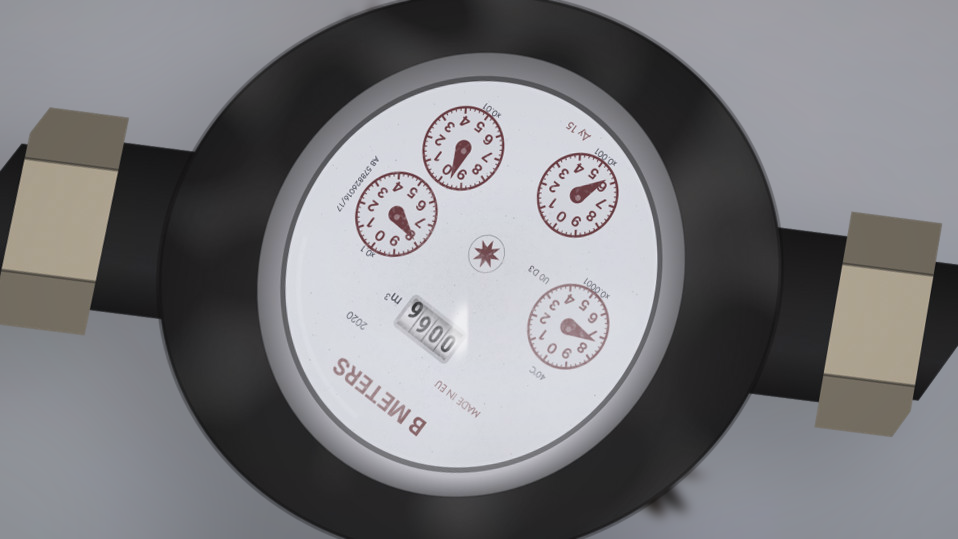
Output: **65.7957** m³
